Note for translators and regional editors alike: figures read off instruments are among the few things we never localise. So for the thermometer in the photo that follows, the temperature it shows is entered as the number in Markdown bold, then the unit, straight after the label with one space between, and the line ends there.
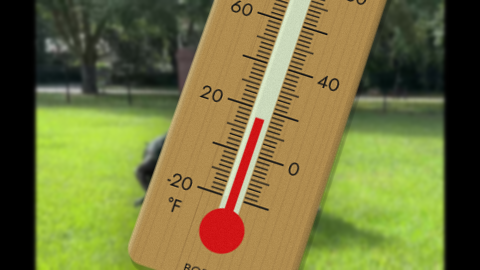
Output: **16** °F
